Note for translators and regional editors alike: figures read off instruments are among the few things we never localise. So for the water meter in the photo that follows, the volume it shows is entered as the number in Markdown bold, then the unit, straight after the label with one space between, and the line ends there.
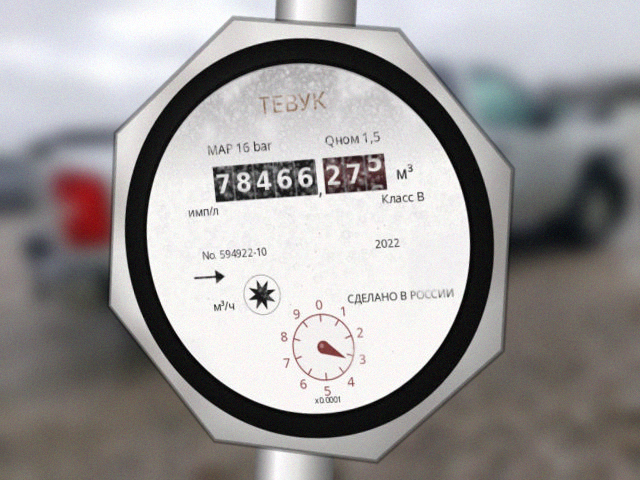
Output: **78466.2753** m³
